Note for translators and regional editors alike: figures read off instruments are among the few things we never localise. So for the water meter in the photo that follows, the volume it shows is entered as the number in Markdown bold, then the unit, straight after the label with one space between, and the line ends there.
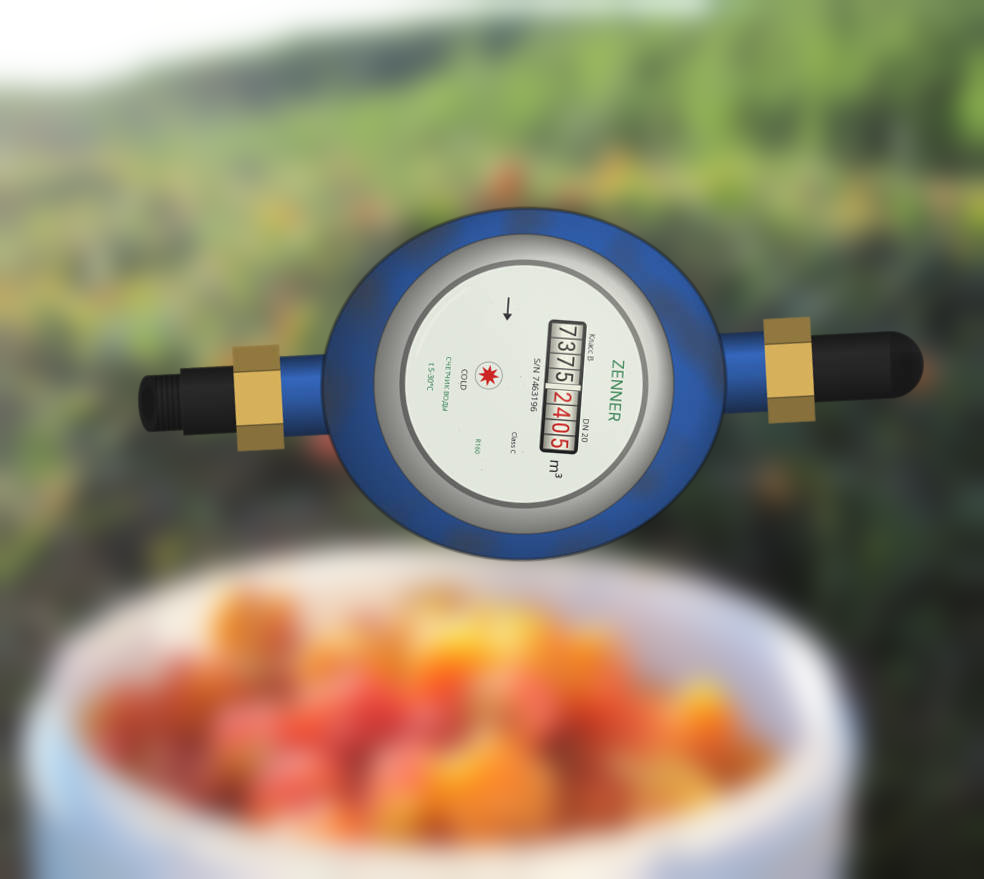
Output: **7375.2405** m³
